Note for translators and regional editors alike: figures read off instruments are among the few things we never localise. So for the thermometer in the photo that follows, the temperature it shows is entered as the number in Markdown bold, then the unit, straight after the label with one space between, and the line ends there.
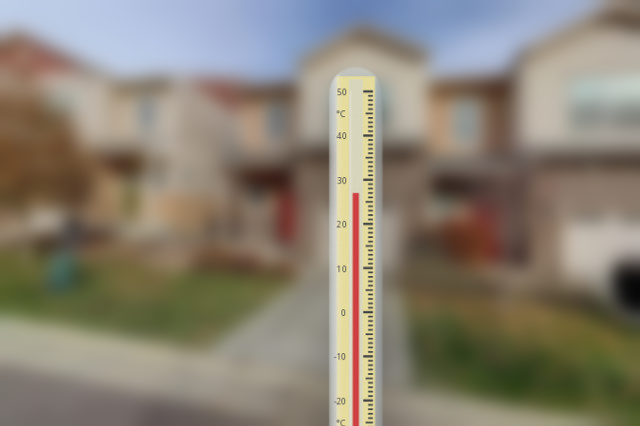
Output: **27** °C
